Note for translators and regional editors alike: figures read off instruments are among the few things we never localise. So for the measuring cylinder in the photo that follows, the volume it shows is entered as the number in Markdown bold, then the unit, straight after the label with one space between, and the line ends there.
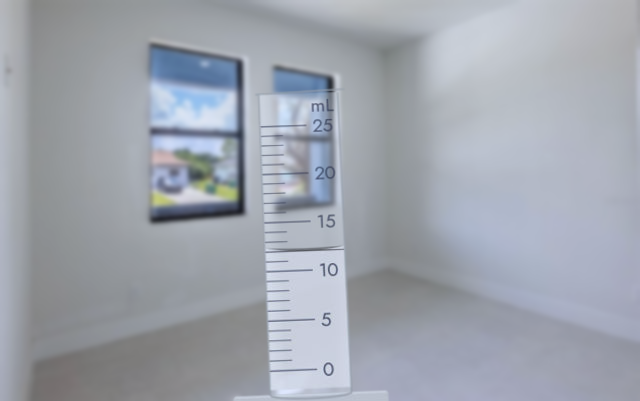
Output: **12** mL
